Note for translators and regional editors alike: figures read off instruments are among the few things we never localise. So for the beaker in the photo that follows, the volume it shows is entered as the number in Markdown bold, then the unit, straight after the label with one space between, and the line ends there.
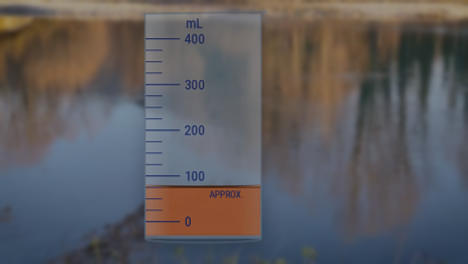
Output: **75** mL
